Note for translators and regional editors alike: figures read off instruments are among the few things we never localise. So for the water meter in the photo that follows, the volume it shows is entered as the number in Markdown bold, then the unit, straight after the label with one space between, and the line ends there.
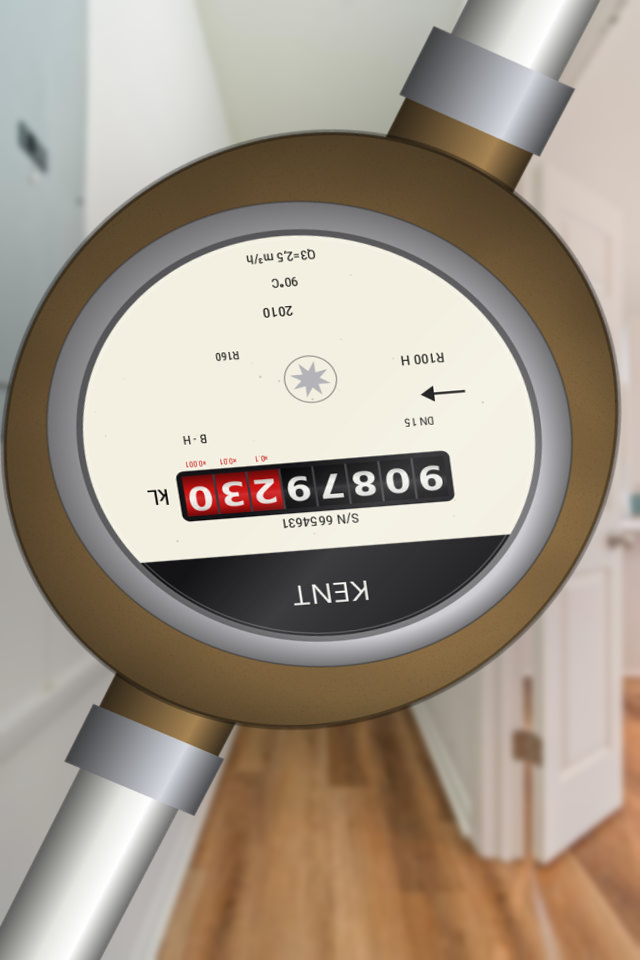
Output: **90879.230** kL
